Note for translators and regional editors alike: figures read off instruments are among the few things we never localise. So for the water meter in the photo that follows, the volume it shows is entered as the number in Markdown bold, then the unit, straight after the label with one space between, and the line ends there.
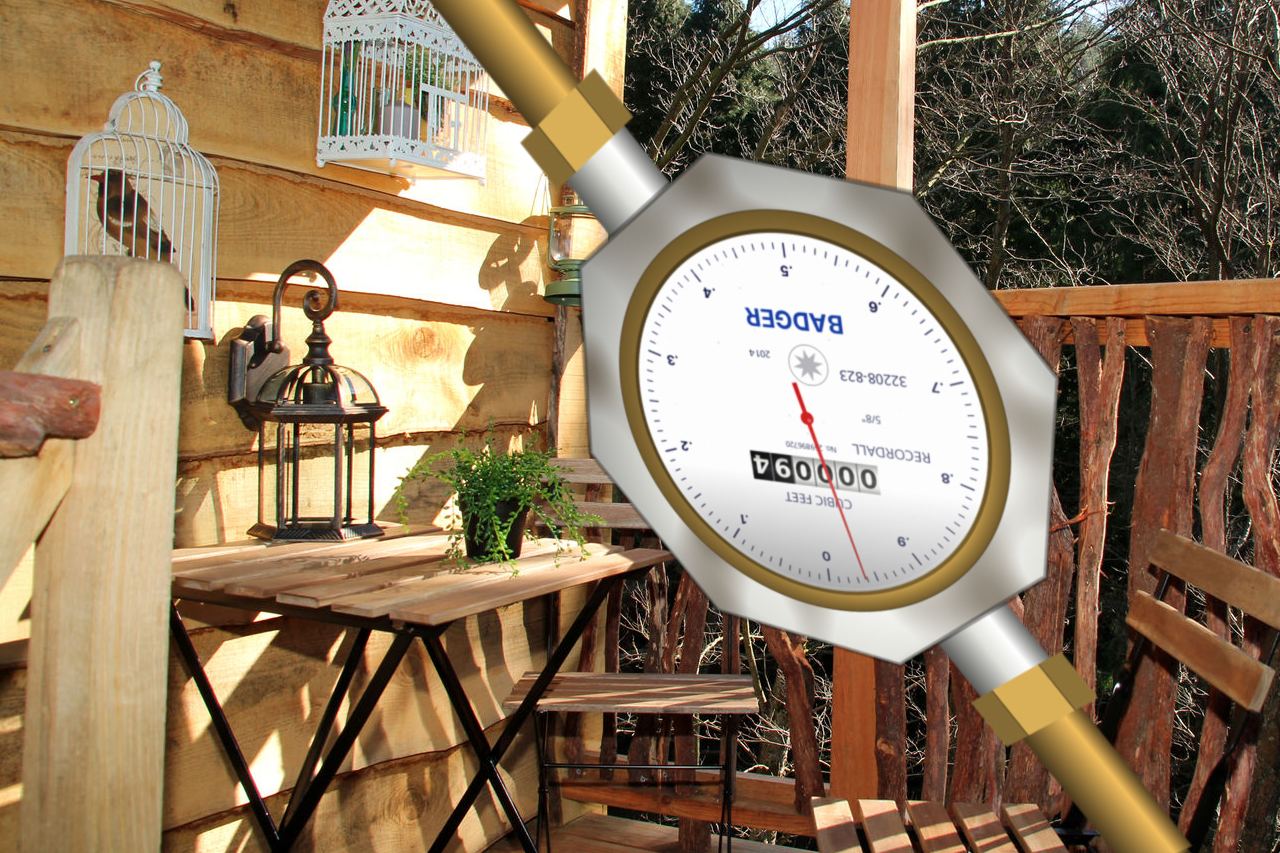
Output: **93.96** ft³
